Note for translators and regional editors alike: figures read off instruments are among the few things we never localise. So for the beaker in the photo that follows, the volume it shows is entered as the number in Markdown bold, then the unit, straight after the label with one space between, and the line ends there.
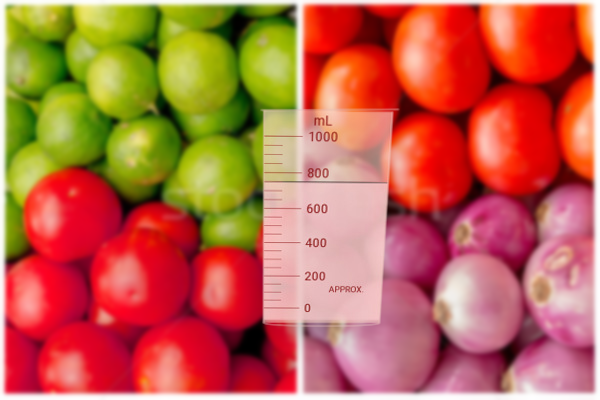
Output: **750** mL
